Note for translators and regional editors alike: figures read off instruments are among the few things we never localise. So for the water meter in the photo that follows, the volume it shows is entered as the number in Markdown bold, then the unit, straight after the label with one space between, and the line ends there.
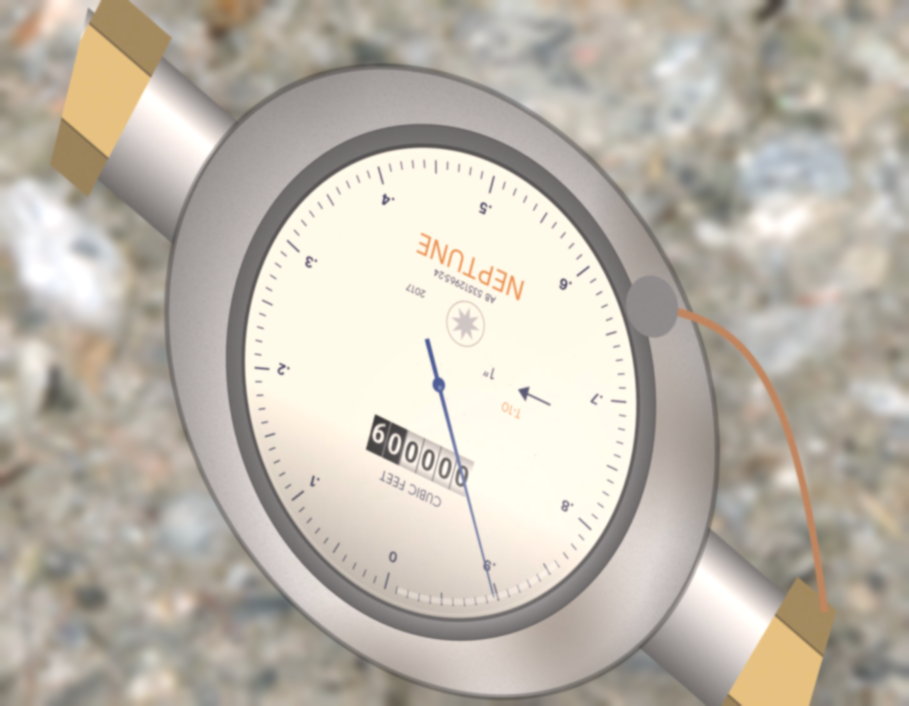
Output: **8.90** ft³
